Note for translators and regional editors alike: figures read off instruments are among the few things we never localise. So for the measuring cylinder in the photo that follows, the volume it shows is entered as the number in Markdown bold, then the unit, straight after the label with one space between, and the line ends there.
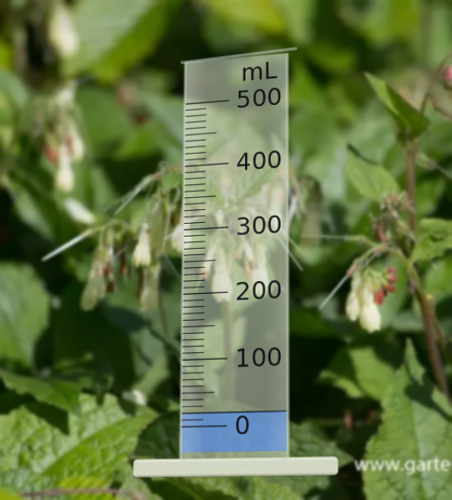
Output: **20** mL
